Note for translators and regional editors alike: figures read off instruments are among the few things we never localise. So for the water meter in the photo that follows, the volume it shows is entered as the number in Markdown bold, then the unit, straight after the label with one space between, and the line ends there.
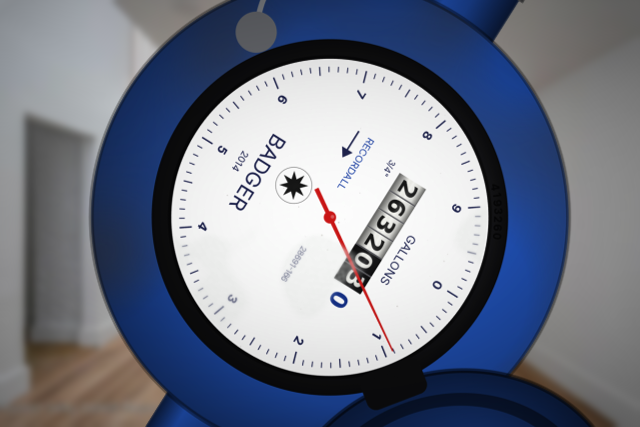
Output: **2632030.9** gal
